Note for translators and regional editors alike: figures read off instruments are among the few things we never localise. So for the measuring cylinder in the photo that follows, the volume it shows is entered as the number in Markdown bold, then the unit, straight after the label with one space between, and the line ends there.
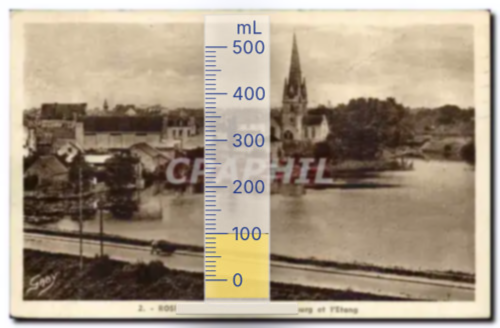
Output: **100** mL
